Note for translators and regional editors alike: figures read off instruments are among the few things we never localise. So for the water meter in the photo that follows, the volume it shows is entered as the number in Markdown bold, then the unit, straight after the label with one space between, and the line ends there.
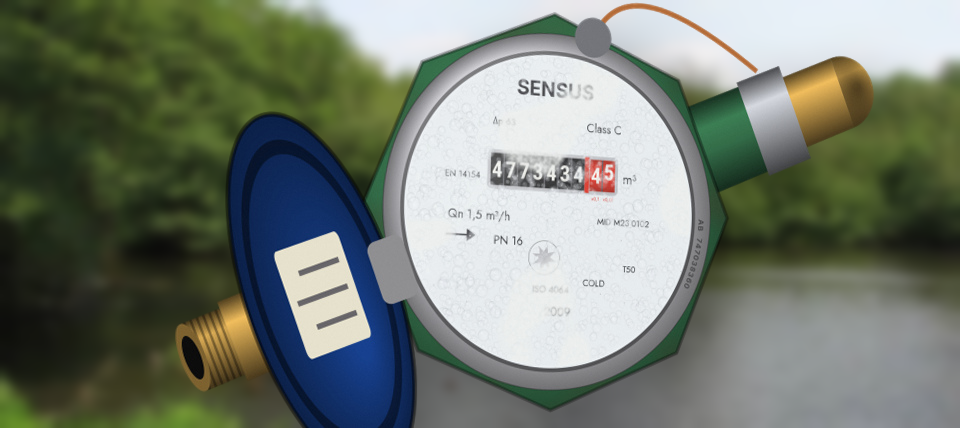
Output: **4773434.45** m³
